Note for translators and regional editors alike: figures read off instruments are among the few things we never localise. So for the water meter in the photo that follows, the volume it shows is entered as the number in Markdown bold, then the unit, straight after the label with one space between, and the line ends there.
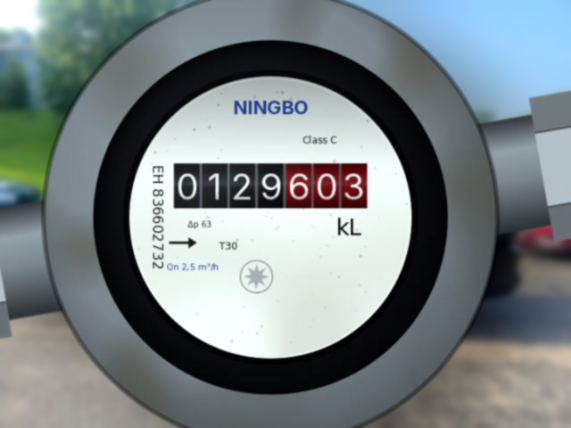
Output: **129.603** kL
